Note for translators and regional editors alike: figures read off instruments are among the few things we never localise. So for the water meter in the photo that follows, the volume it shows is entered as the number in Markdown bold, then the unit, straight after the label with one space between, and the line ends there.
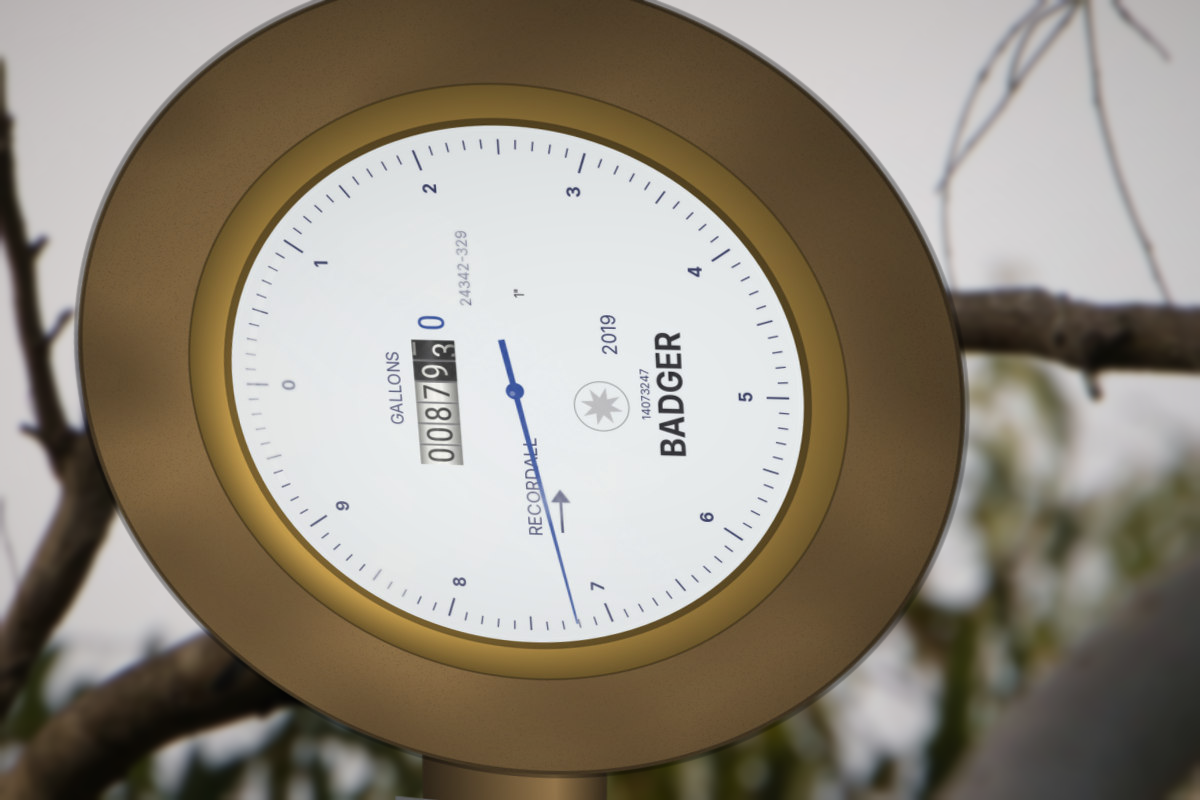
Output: **87927.2** gal
